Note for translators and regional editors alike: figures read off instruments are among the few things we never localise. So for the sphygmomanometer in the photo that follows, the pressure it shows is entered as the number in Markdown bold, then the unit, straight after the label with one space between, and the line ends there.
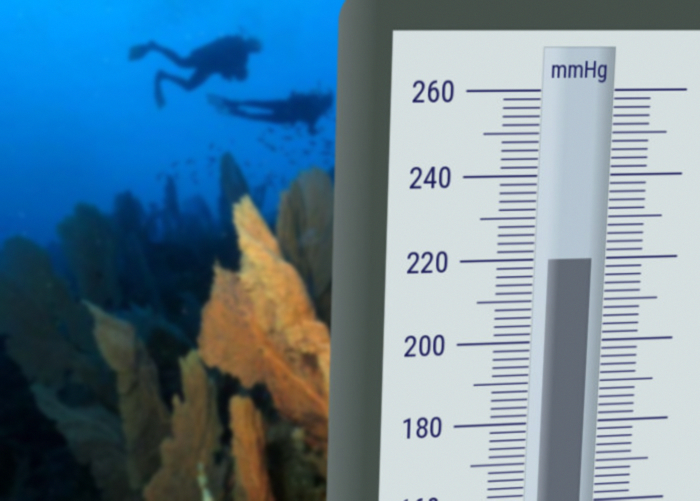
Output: **220** mmHg
